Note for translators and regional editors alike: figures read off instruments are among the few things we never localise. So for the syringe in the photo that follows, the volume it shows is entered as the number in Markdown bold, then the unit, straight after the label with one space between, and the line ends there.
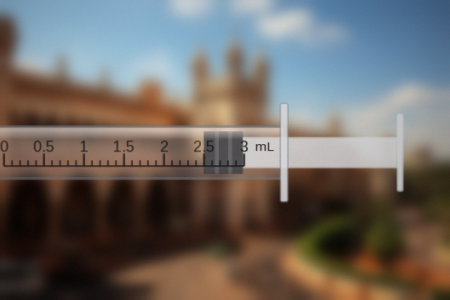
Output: **2.5** mL
